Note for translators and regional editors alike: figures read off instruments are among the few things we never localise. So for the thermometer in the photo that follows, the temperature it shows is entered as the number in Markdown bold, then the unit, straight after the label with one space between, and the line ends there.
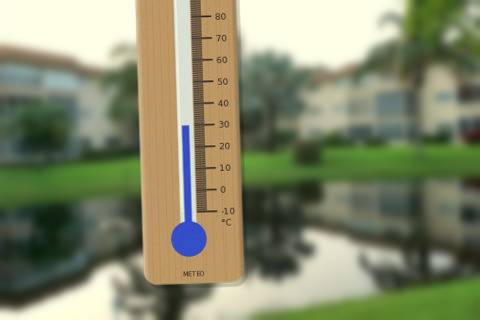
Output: **30** °C
